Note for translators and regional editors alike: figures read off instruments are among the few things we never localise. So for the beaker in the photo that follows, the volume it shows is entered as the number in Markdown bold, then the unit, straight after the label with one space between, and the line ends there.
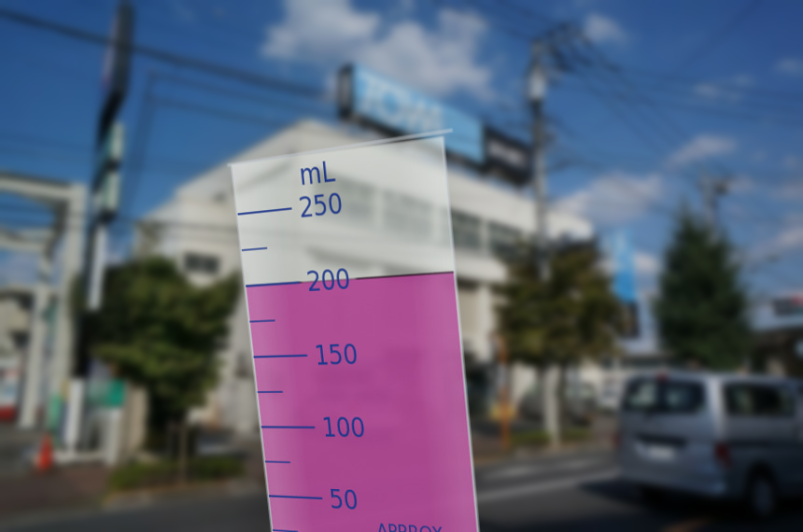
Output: **200** mL
